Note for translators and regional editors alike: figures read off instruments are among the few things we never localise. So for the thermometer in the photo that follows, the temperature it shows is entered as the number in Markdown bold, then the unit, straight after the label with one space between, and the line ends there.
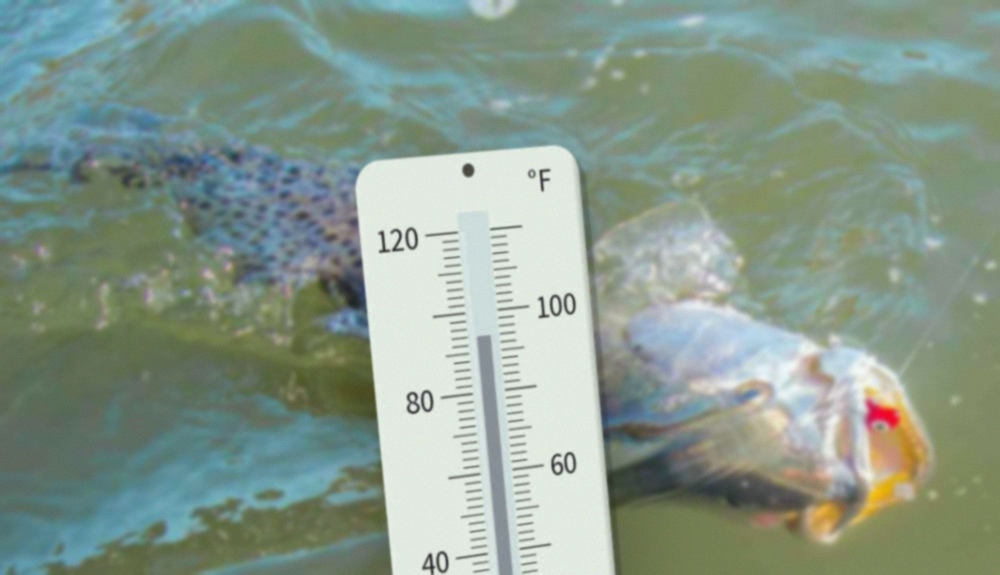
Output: **94** °F
